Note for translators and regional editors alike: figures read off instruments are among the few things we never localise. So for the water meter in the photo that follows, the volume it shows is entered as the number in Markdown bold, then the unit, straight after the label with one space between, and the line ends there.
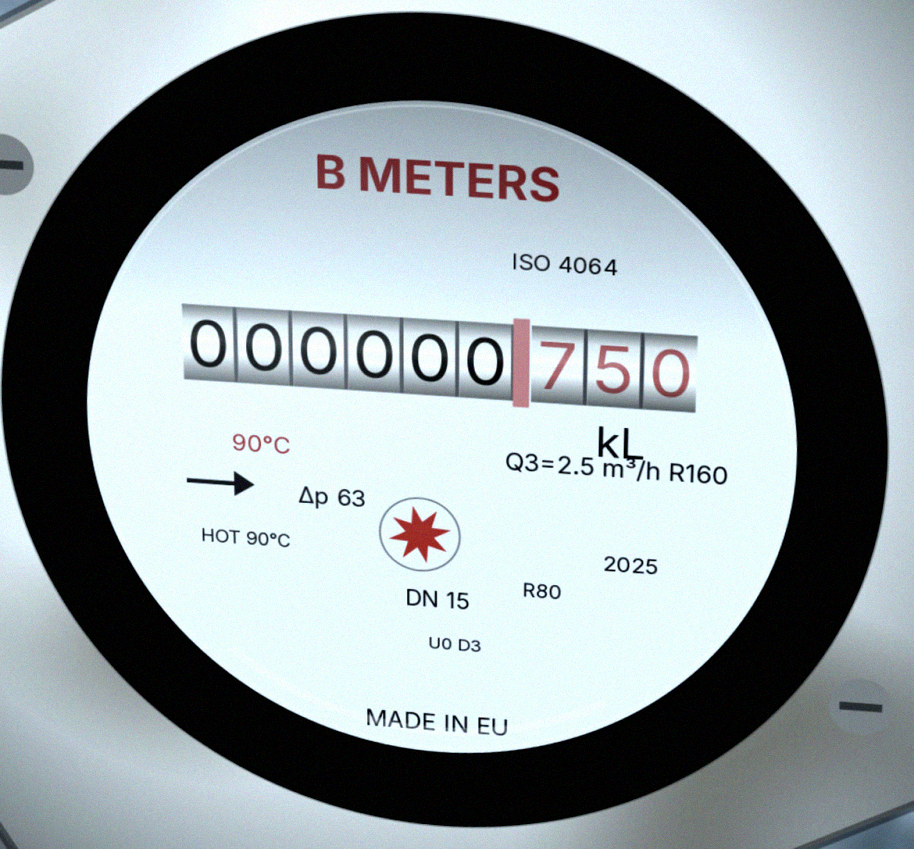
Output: **0.750** kL
